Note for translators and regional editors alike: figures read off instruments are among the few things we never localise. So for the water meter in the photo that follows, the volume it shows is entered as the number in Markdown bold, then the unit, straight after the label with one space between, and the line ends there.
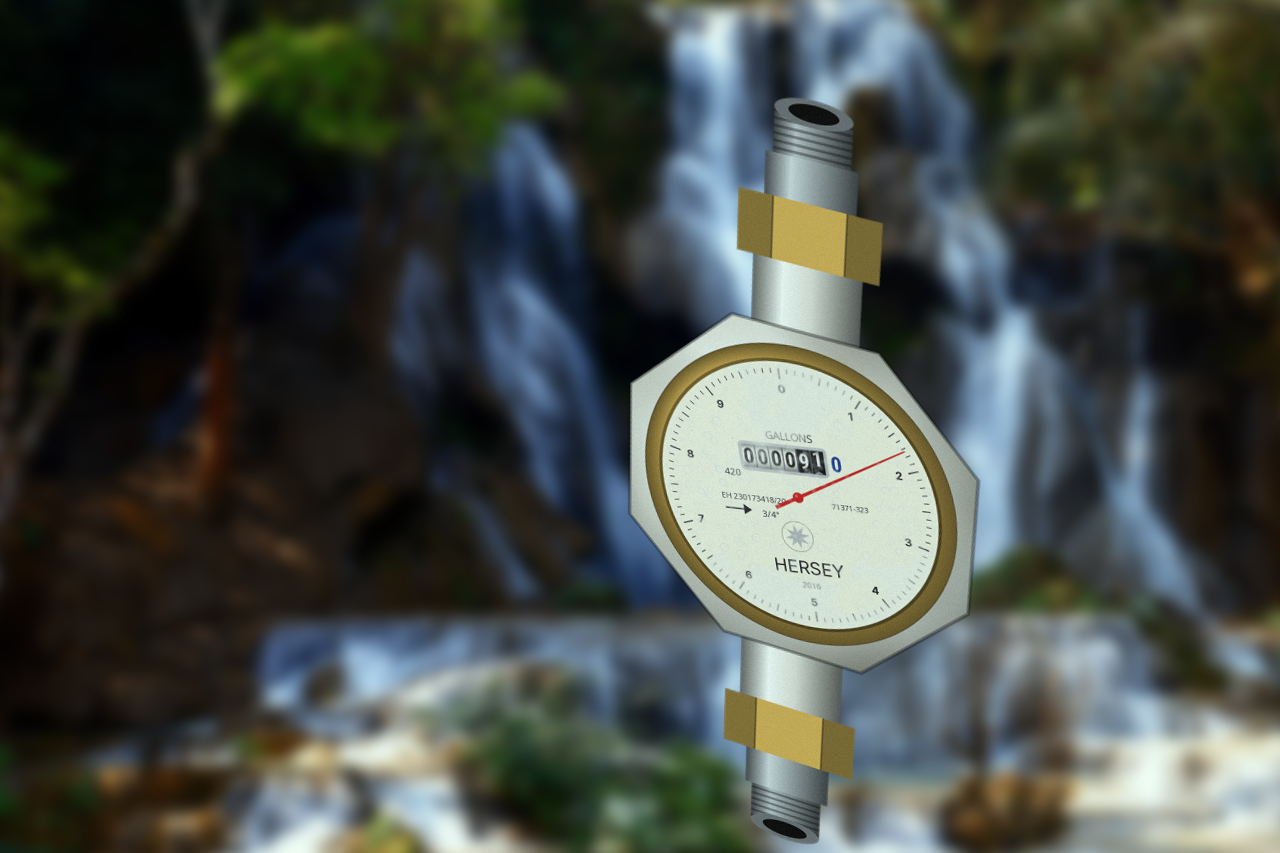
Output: **911.7** gal
